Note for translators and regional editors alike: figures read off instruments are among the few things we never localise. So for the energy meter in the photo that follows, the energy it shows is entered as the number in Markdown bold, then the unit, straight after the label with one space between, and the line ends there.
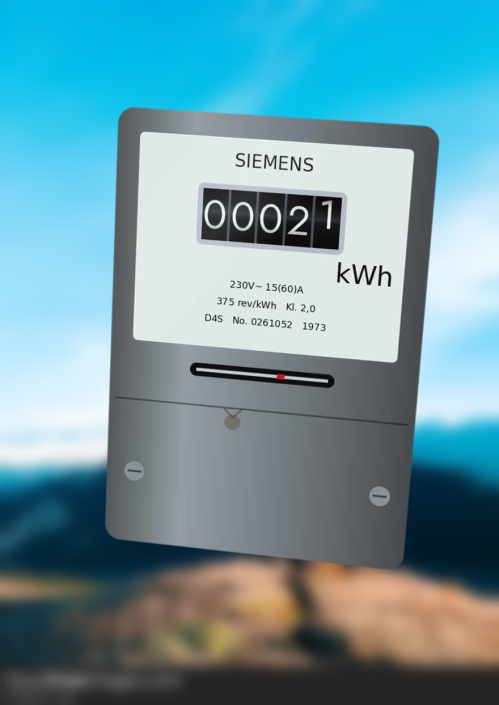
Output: **21** kWh
